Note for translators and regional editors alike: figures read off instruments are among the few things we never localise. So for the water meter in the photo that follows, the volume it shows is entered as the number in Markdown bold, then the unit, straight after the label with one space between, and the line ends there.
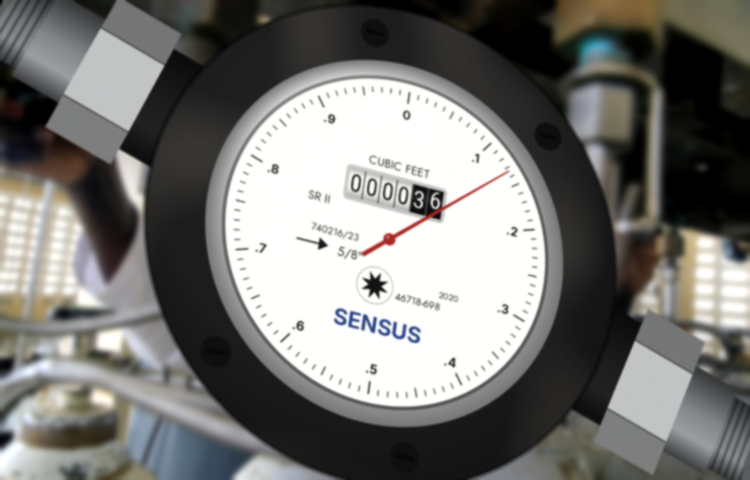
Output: **36.13** ft³
